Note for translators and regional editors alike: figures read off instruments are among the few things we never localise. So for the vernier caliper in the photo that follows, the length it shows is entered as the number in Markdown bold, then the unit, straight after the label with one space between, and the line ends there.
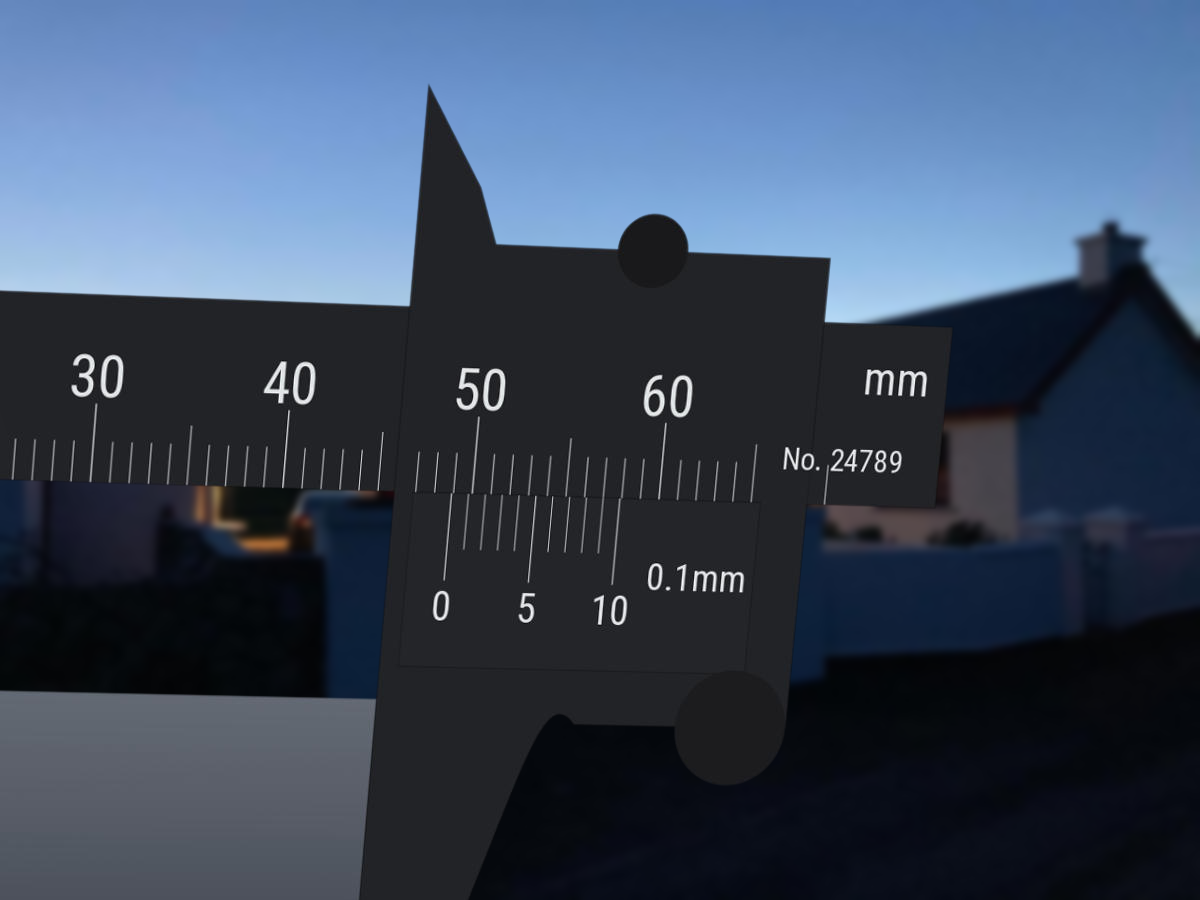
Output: **48.9** mm
